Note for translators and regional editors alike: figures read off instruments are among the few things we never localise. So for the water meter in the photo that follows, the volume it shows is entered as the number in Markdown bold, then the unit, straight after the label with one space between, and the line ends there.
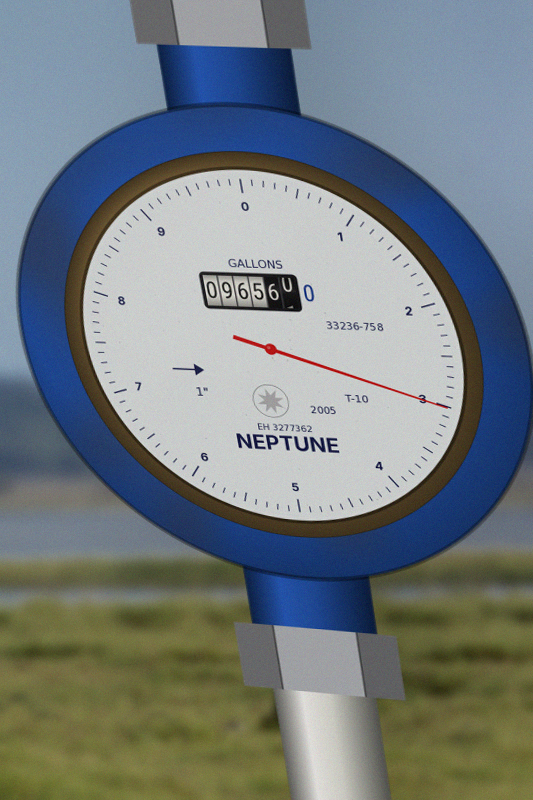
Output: **965603.0** gal
